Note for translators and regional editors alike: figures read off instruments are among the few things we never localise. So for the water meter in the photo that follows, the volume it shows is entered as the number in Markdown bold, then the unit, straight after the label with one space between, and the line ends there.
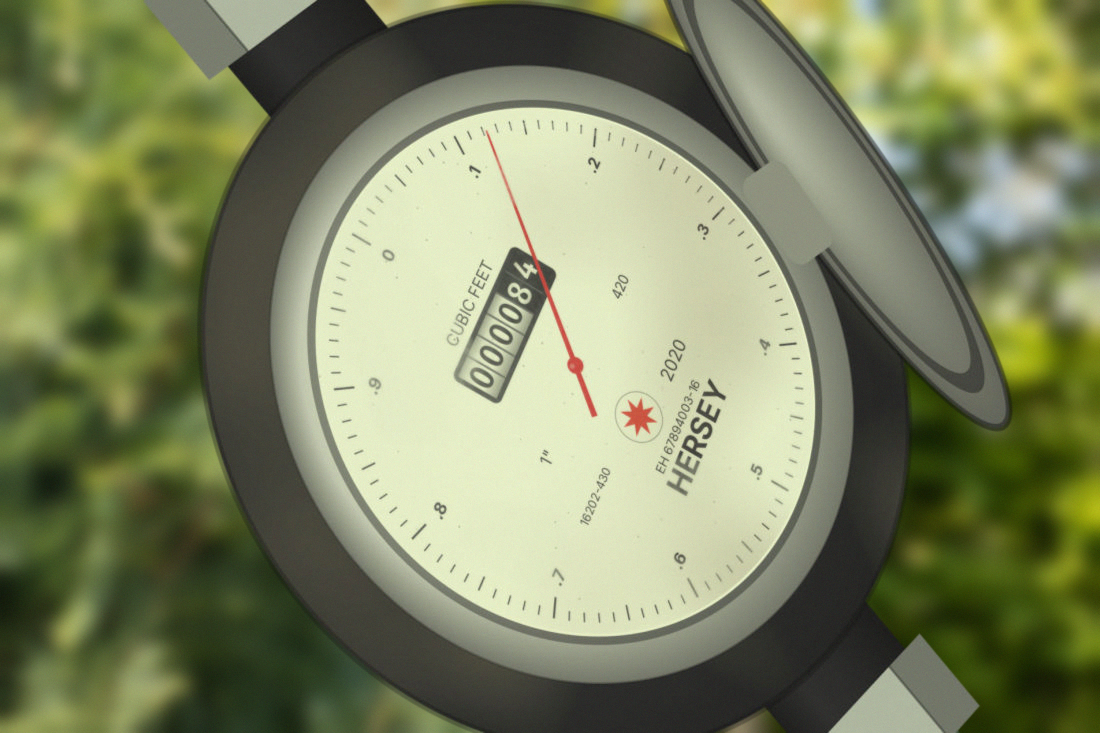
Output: **84.12** ft³
